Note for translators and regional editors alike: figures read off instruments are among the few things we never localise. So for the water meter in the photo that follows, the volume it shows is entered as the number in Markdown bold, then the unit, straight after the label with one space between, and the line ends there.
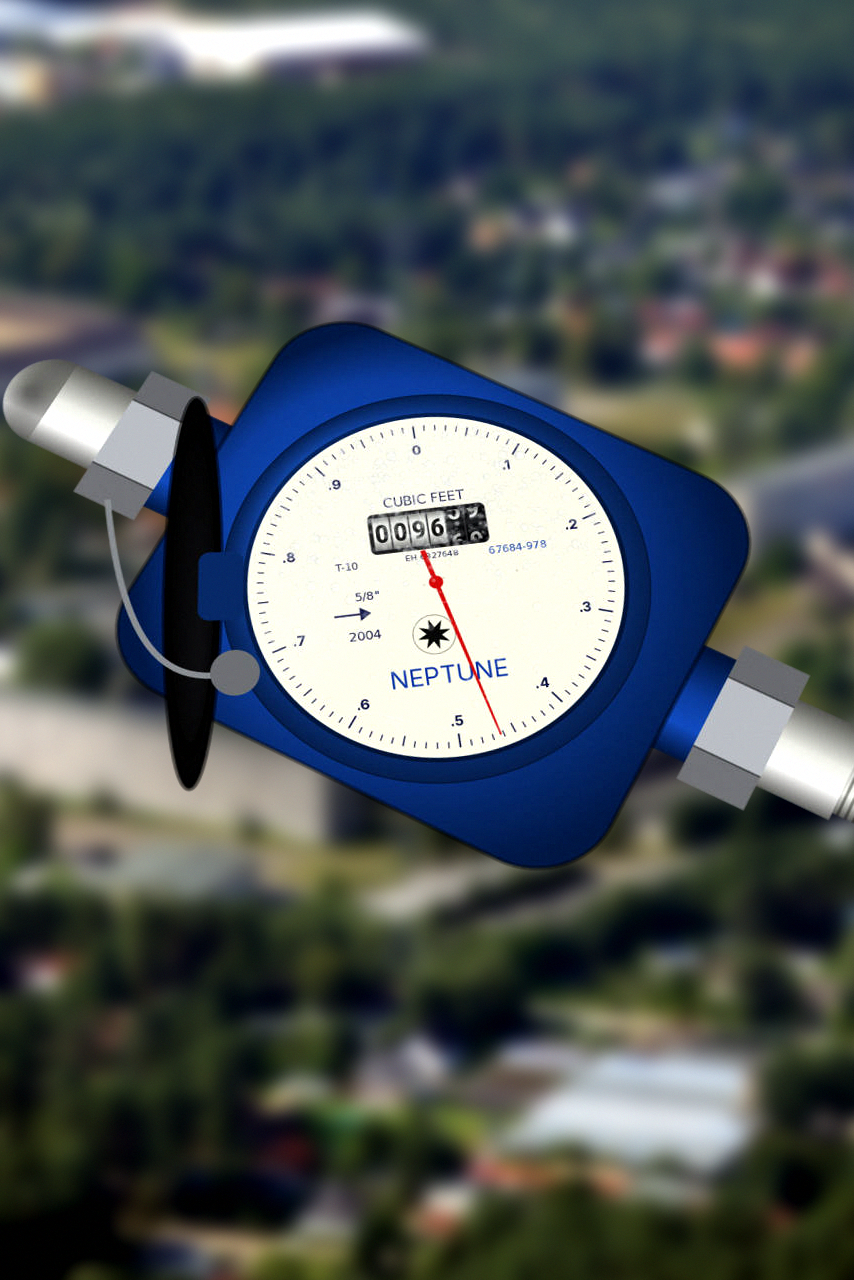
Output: **9659.46** ft³
